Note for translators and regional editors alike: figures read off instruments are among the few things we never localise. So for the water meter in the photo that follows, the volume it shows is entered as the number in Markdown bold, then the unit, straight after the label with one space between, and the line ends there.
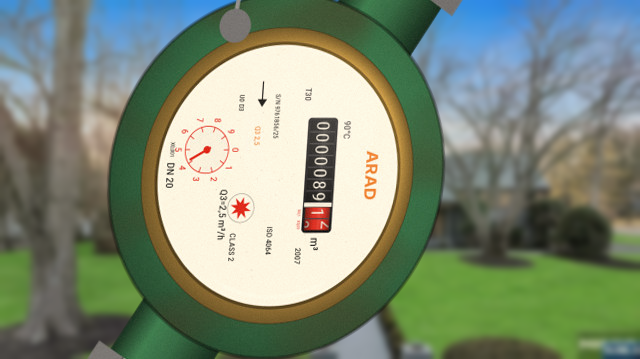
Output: **89.124** m³
